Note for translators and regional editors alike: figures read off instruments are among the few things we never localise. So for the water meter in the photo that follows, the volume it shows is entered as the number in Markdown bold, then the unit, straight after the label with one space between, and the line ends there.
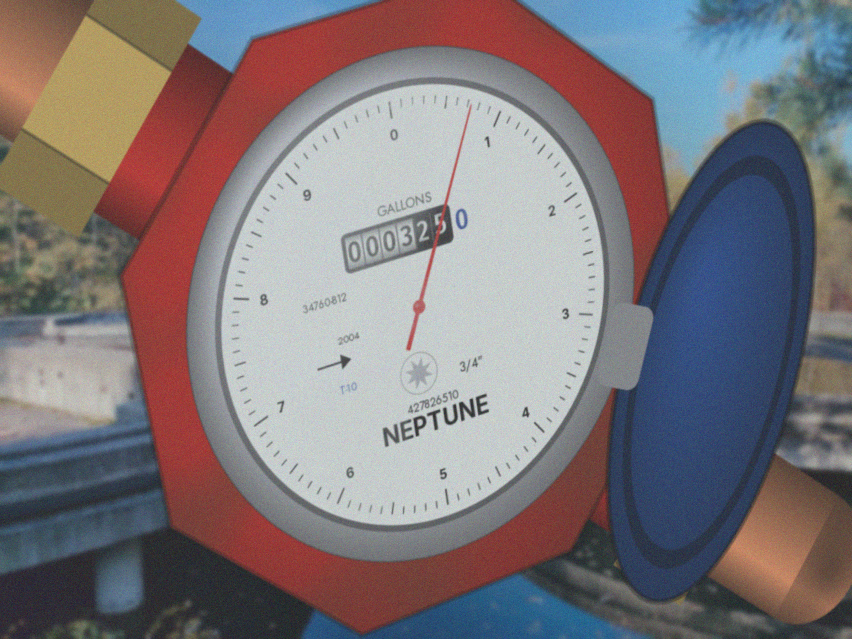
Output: **3250.7** gal
